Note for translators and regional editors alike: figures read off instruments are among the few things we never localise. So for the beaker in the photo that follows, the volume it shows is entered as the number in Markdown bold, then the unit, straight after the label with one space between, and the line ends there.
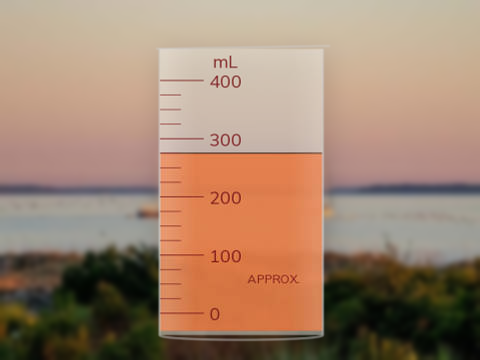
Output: **275** mL
